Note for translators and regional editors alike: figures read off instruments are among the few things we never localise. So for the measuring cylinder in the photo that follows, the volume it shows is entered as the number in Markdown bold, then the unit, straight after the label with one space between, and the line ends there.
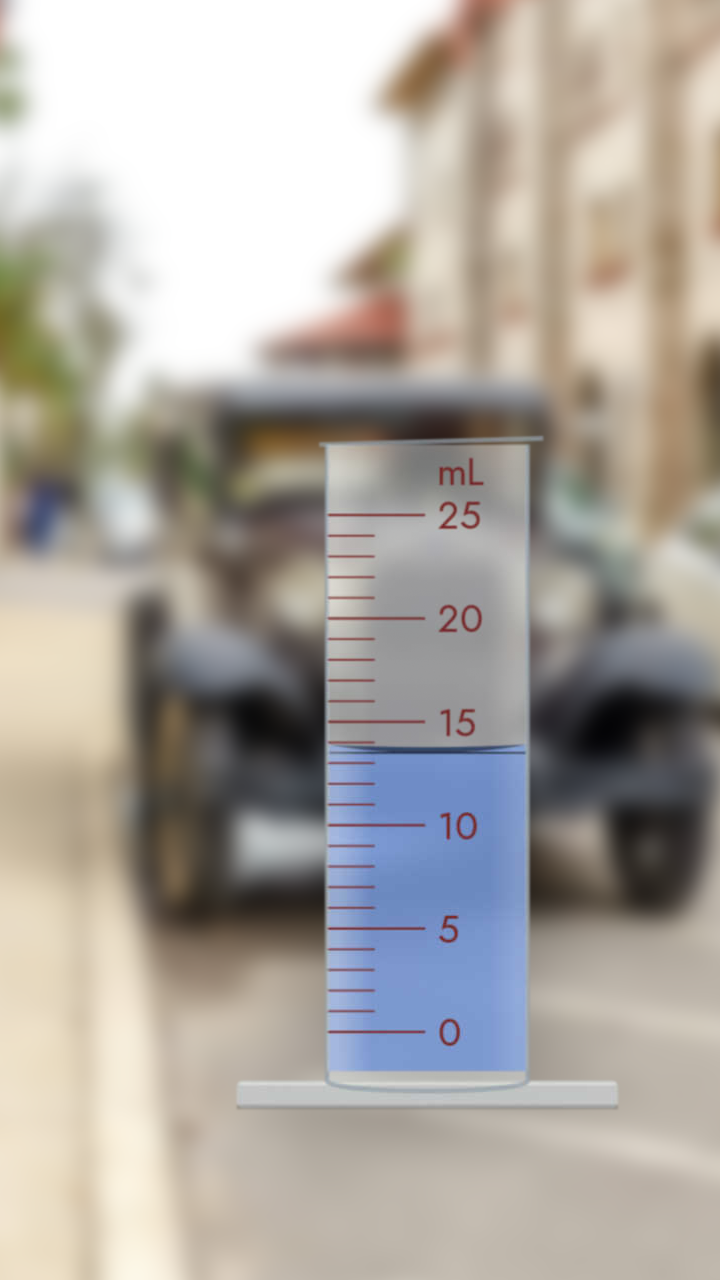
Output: **13.5** mL
